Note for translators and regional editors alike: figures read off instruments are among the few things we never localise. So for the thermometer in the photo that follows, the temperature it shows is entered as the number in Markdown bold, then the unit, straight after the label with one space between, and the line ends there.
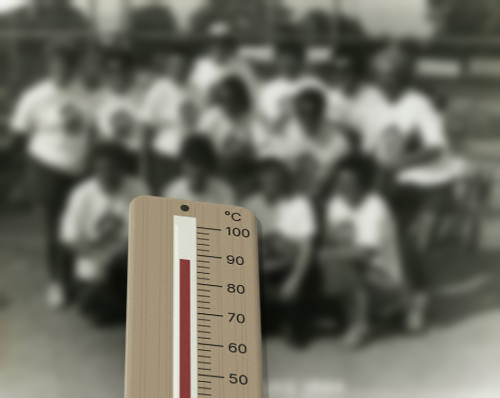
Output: **88** °C
